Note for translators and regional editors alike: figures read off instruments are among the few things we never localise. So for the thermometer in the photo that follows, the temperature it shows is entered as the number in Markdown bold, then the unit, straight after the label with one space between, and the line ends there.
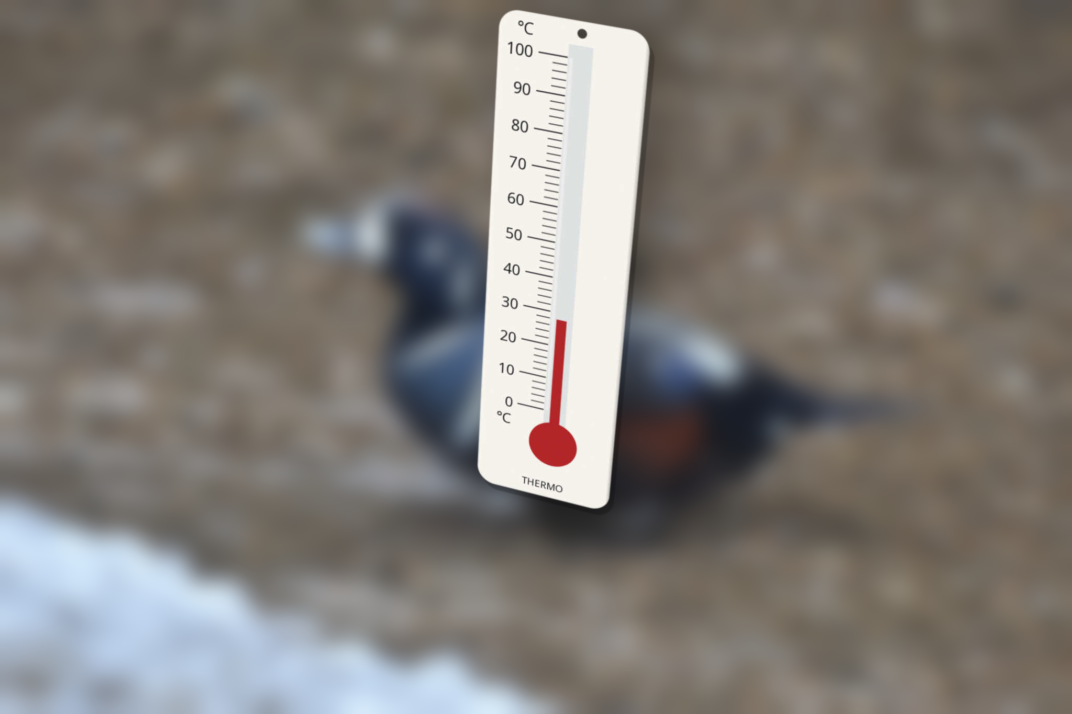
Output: **28** °C
